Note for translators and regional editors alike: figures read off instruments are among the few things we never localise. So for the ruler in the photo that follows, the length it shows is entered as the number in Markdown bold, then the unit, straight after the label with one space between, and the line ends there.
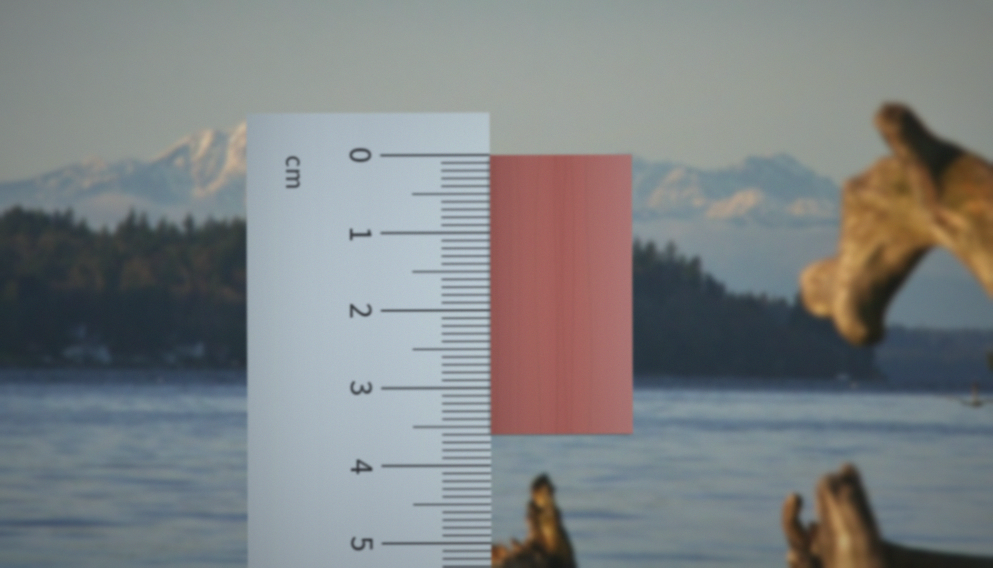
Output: **3.6** cm
